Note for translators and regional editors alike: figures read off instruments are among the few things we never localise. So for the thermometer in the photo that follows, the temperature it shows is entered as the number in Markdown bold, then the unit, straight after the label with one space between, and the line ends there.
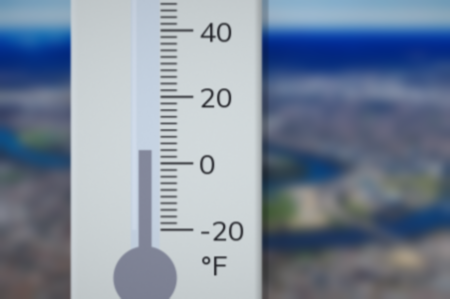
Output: **4** °F
